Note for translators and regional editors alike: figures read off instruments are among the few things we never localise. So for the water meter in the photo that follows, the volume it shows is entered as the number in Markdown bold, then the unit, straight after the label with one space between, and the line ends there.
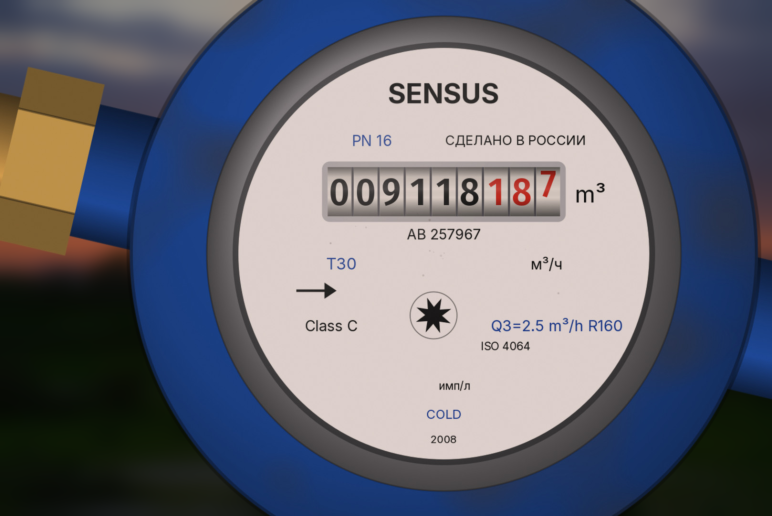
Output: **9118.187** m³
